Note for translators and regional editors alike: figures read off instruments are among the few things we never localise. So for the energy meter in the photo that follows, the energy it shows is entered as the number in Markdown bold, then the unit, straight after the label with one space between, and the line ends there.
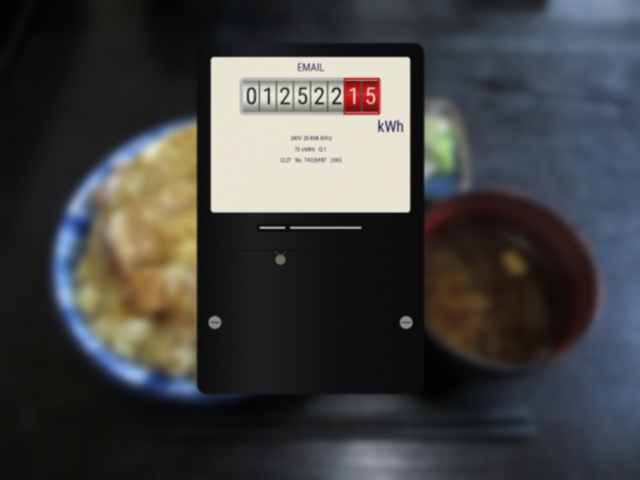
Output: **12522.15** kWh
